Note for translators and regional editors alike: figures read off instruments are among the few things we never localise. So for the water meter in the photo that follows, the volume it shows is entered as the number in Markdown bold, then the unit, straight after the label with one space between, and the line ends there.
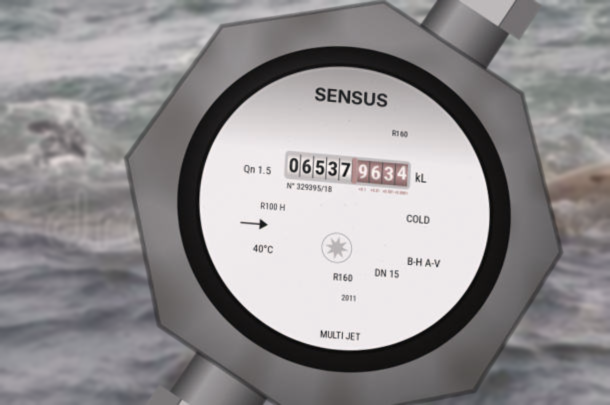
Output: **6537.9634** kL
